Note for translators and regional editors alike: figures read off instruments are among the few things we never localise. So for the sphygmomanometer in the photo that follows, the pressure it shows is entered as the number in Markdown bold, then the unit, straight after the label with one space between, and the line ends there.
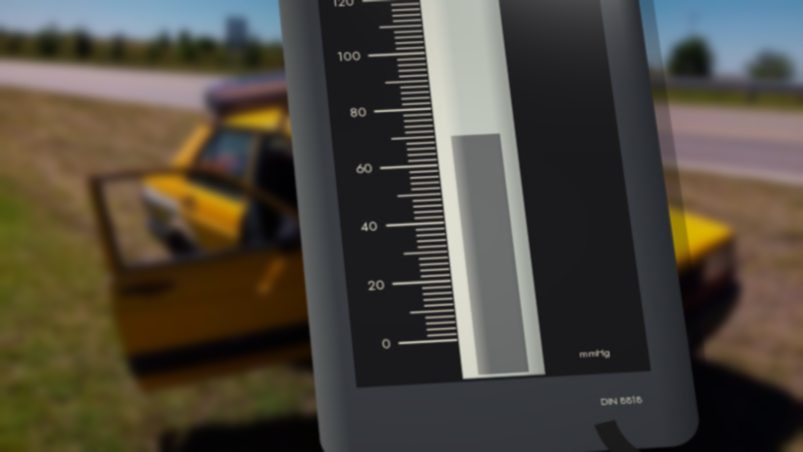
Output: **70** mmHg
